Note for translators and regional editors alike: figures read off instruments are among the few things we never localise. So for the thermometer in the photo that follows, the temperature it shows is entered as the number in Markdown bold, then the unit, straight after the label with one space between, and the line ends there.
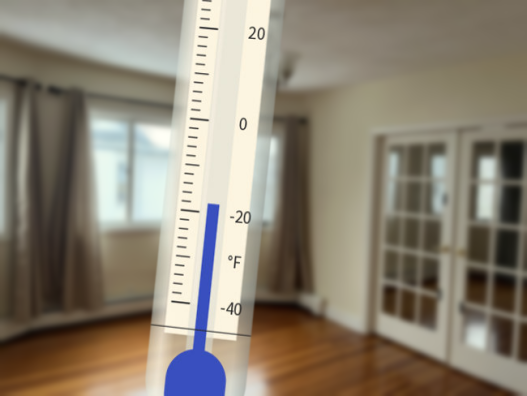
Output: **-18** °F
